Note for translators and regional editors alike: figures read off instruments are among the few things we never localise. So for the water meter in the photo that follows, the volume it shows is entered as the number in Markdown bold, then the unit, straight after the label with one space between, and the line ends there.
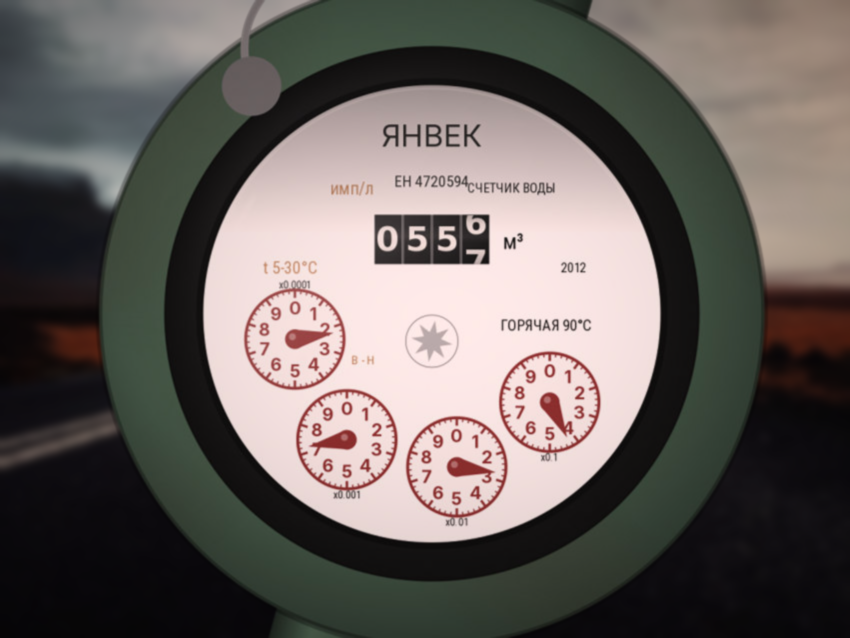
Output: **556.4272** m³
